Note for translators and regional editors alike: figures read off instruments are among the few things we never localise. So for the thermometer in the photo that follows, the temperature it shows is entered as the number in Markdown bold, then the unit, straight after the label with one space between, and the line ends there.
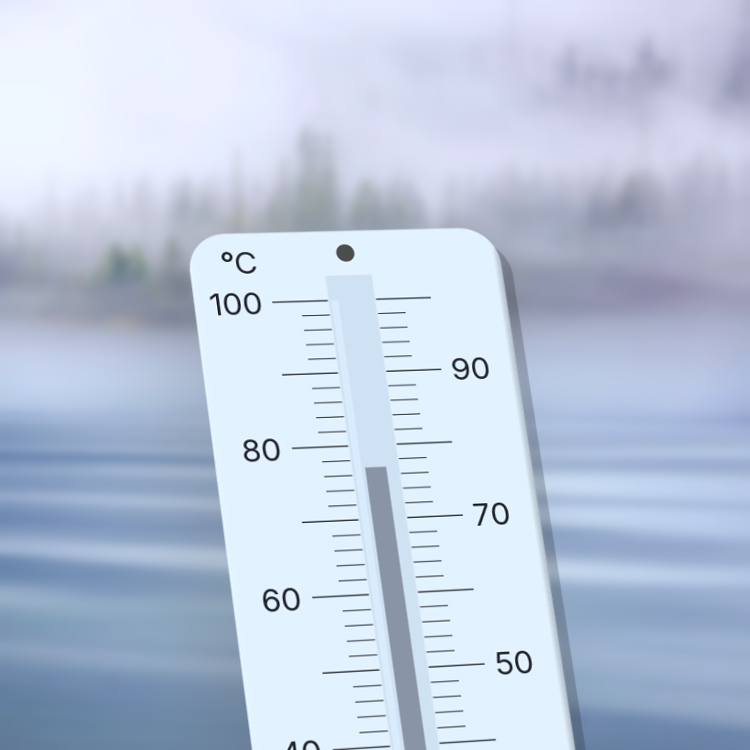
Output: **77** °C
